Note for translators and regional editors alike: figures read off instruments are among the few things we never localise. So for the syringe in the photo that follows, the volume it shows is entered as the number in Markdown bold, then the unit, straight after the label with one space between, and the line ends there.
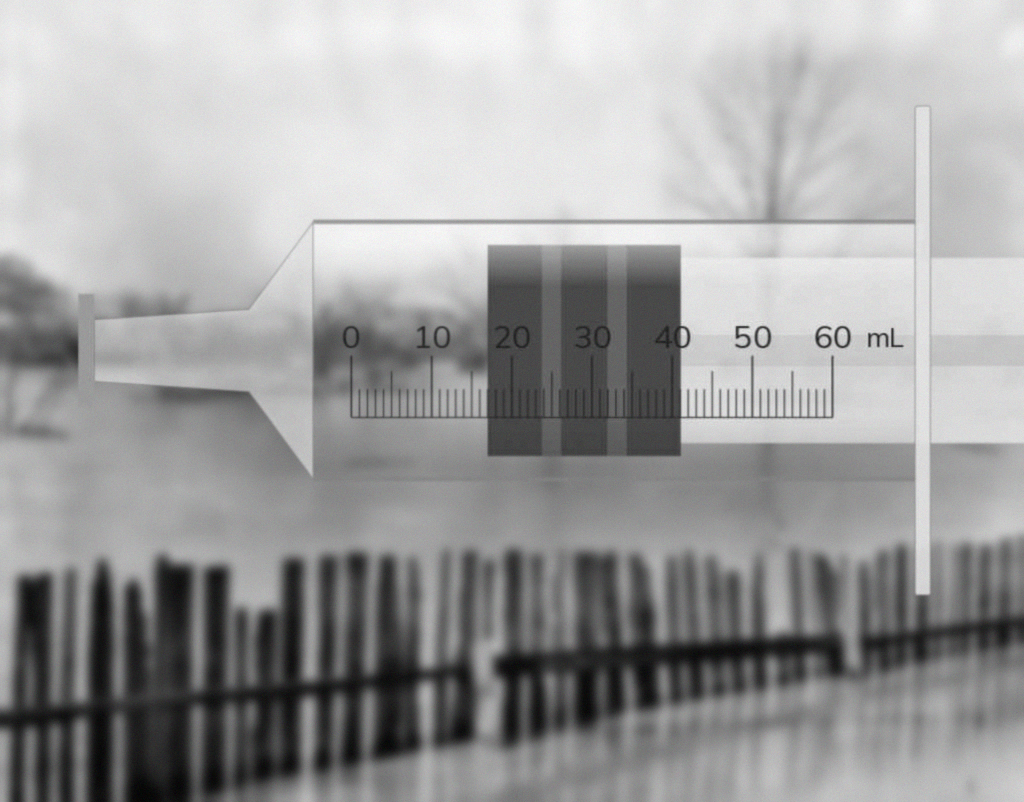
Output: **17** mL
